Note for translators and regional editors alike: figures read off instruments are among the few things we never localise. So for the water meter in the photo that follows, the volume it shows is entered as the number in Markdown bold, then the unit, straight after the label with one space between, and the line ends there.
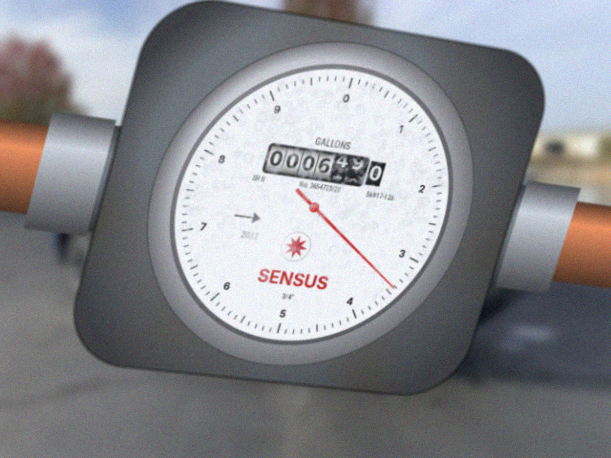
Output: **6493.4** gal
